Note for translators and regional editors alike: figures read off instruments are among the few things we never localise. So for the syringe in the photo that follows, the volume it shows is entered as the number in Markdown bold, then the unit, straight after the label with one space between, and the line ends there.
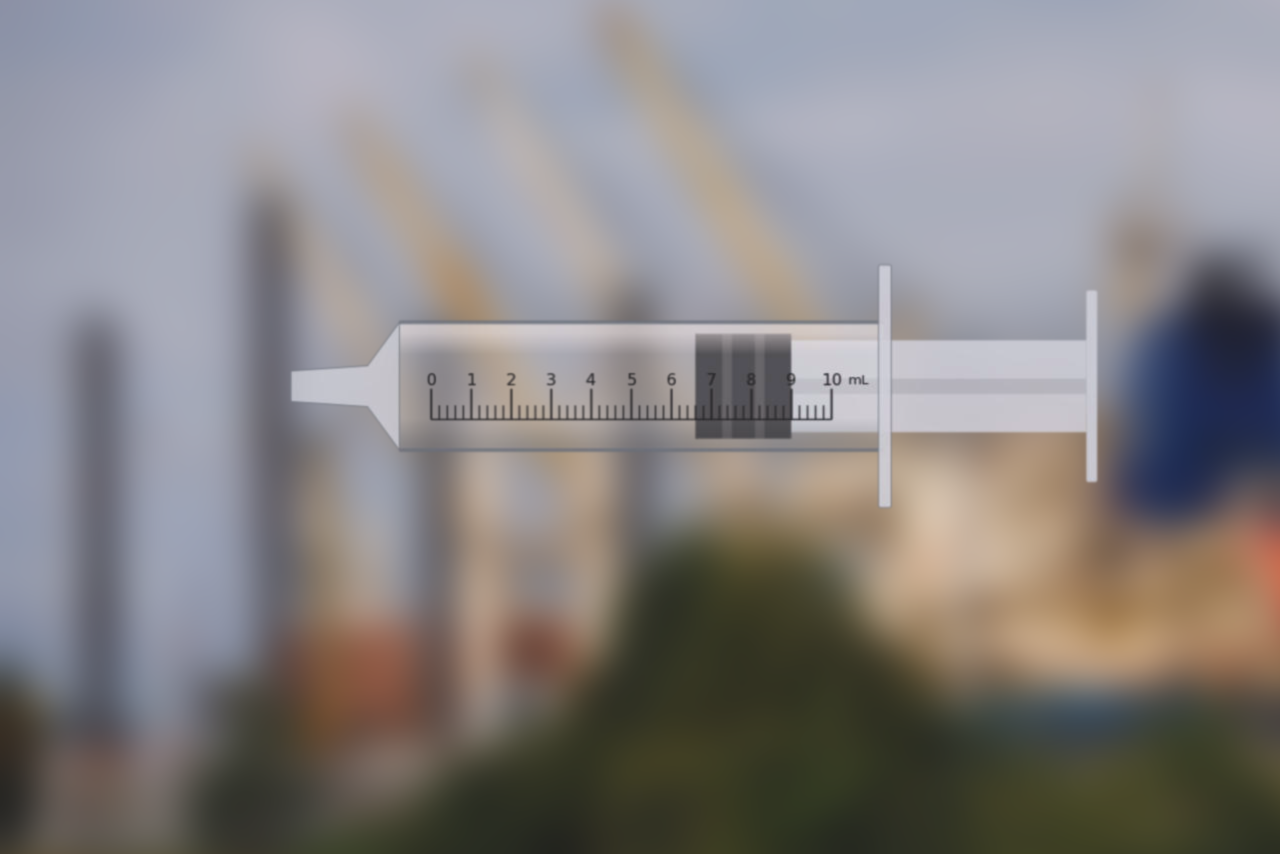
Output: **6.6** mL
